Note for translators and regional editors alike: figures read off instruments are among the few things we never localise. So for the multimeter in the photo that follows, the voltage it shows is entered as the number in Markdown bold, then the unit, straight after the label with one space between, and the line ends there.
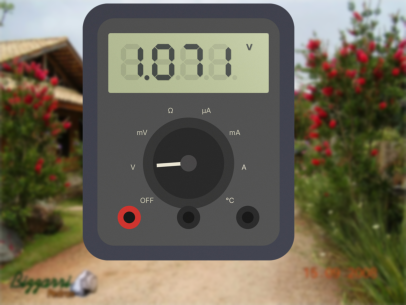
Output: **1.071** V
